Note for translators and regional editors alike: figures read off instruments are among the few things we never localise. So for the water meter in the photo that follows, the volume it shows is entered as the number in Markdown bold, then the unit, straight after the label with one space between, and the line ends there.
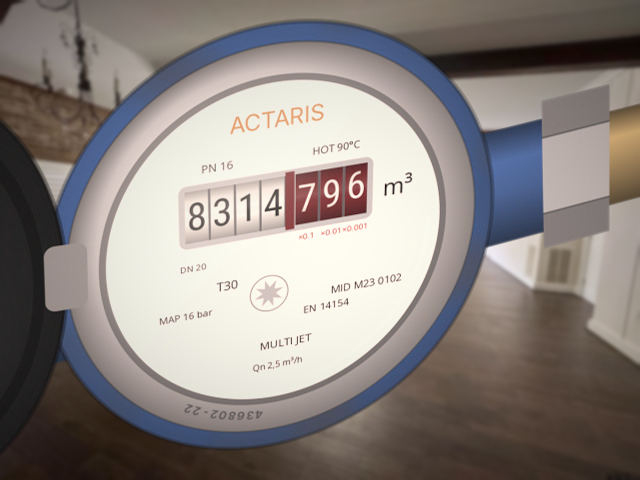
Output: **8314.796** m³
